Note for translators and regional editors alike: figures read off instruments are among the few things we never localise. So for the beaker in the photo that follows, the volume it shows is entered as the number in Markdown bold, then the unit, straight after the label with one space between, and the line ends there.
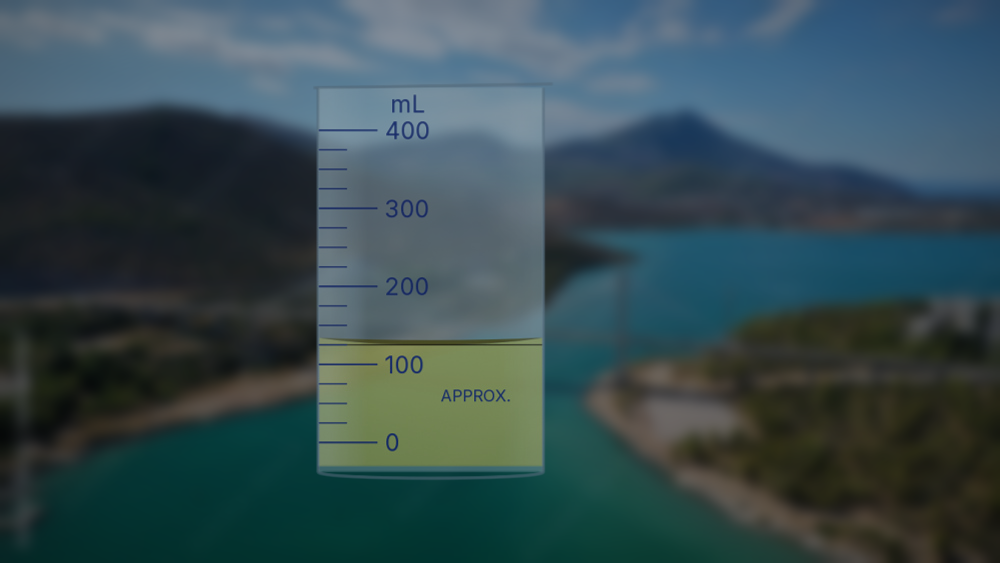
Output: **125** mL
